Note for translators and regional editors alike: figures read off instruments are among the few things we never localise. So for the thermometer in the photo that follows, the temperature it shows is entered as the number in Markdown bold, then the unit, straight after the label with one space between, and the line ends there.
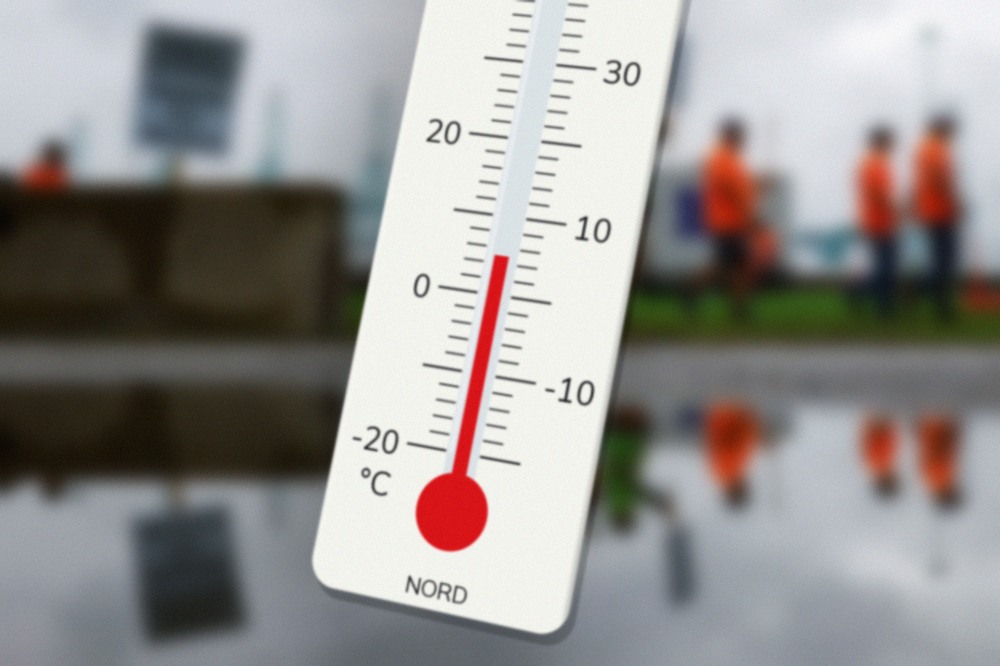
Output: **5** °C
